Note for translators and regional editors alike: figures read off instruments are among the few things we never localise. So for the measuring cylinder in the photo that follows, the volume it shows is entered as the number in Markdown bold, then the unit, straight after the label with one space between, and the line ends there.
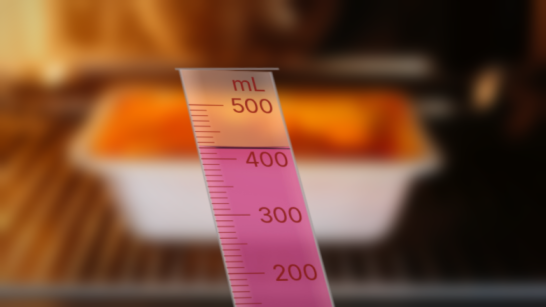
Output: **420** mL
